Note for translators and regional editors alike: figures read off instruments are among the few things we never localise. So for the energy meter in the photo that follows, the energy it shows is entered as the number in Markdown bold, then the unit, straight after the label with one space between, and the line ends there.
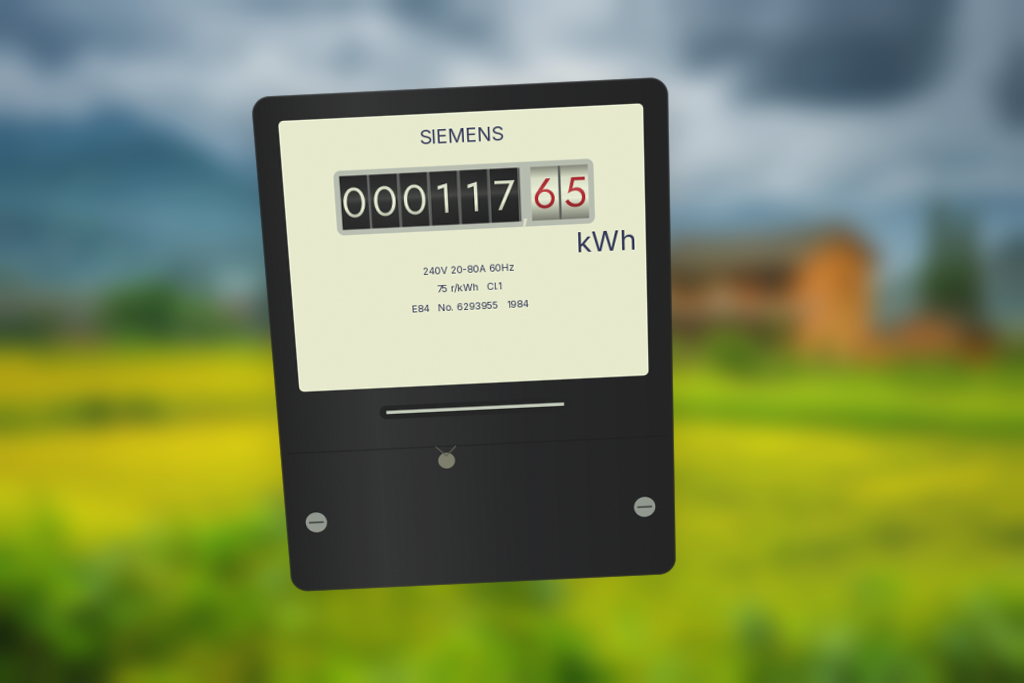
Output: **117.65** kWh
